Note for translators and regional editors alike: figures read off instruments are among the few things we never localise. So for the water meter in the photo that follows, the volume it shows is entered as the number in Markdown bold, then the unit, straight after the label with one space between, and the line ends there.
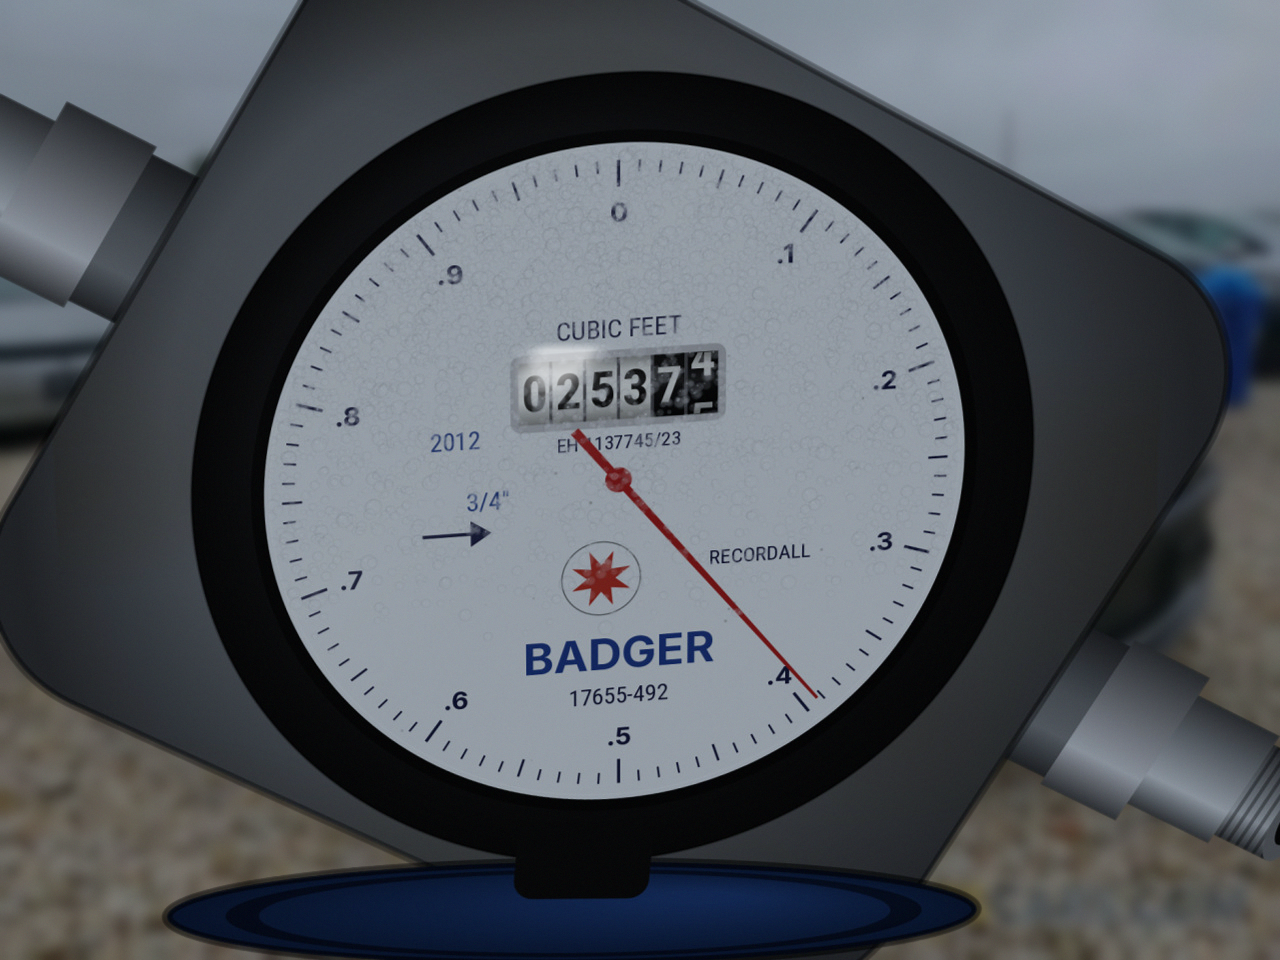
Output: **25374.39** ft³
